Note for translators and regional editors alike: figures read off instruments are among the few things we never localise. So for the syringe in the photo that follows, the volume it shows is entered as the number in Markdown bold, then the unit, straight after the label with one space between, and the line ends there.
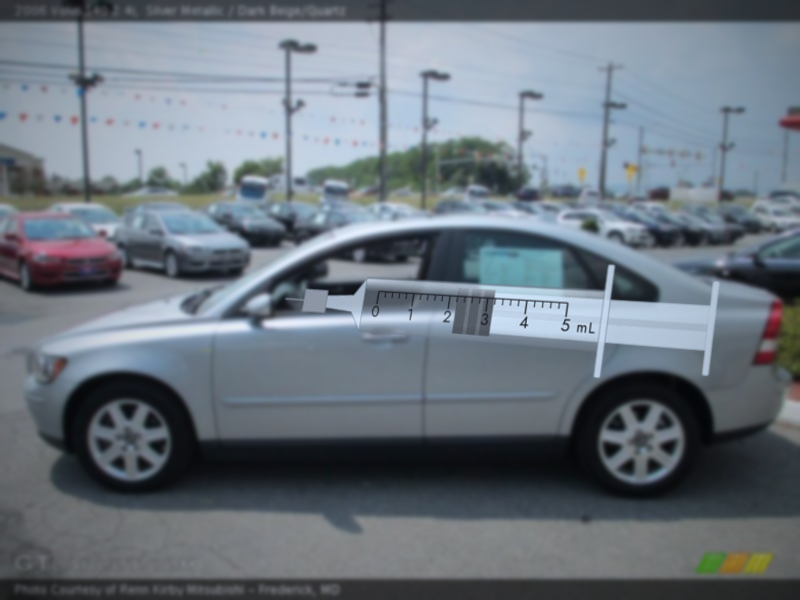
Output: **2.2** mL
